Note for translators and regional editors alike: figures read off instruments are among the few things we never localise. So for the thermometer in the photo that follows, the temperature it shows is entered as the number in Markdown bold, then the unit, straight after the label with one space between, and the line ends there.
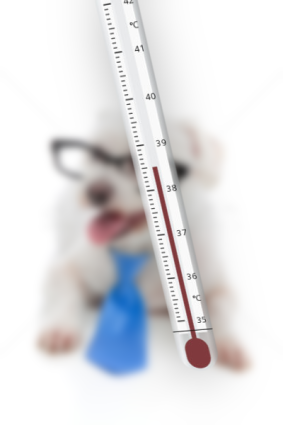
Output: **38.5** °C
